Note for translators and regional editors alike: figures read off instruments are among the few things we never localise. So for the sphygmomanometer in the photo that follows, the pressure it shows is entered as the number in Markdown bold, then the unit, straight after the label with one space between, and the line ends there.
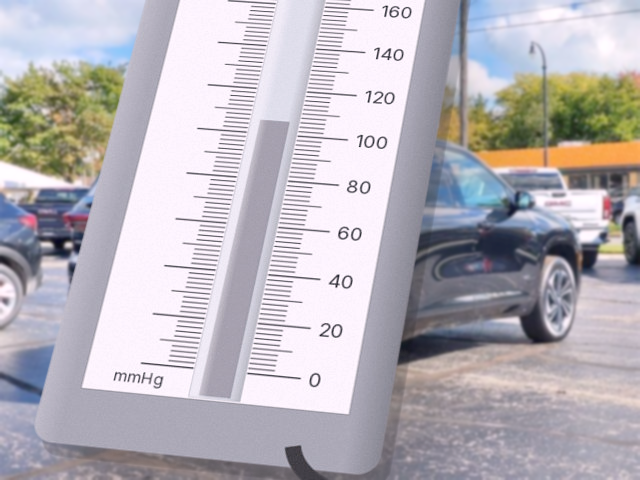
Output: **106** mmHg
